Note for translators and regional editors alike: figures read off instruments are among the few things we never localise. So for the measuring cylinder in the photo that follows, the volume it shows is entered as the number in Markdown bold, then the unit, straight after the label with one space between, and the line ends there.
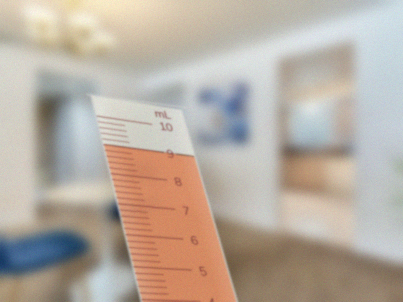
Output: **9** mL
